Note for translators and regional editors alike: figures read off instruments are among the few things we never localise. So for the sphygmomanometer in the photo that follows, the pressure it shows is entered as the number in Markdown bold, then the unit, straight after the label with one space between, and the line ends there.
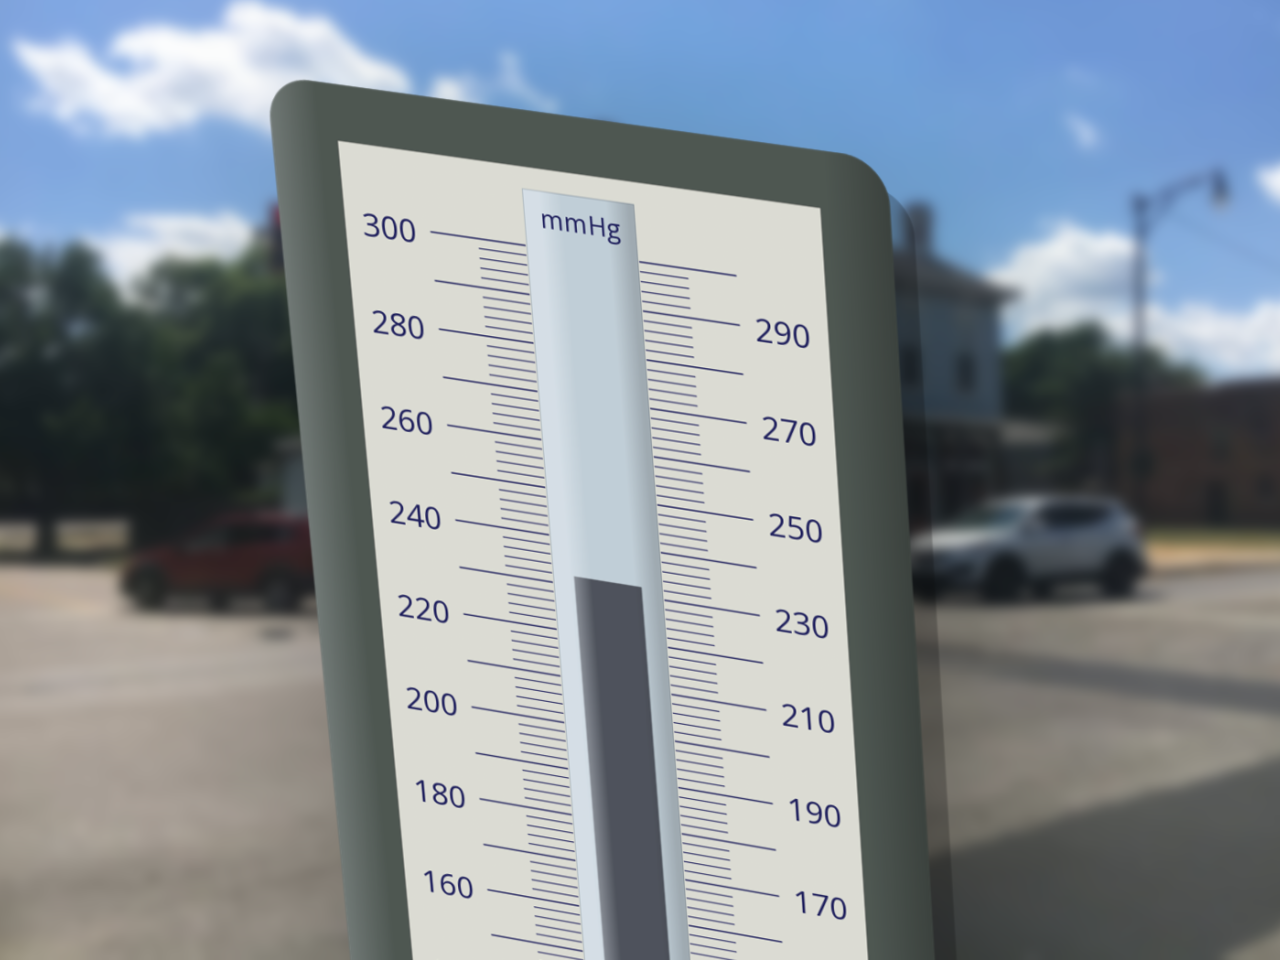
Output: **232** mmHg
